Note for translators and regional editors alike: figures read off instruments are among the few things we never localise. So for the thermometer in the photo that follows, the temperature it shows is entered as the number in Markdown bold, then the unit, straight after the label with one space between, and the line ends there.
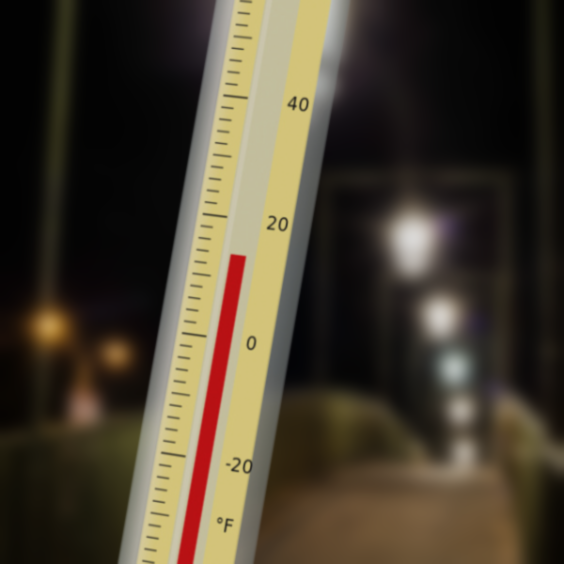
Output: **14** °F
